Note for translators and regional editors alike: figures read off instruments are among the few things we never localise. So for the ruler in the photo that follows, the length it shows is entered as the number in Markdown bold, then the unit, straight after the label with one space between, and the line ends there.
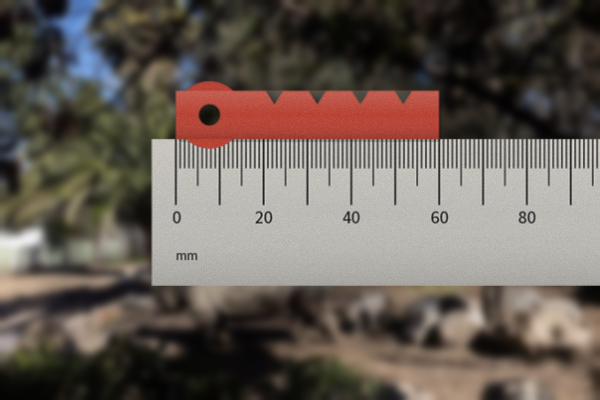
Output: **60** mm
